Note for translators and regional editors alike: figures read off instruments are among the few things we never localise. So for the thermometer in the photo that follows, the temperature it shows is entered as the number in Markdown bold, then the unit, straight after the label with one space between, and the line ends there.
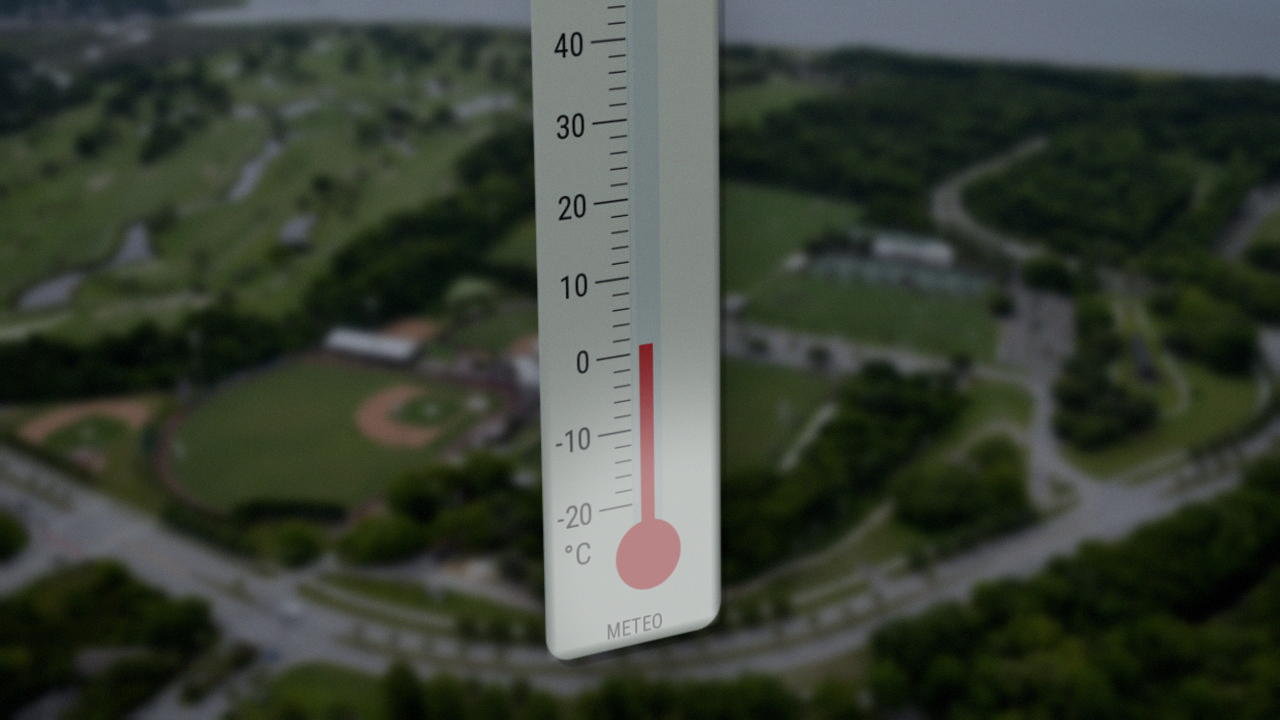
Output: **1** °C
